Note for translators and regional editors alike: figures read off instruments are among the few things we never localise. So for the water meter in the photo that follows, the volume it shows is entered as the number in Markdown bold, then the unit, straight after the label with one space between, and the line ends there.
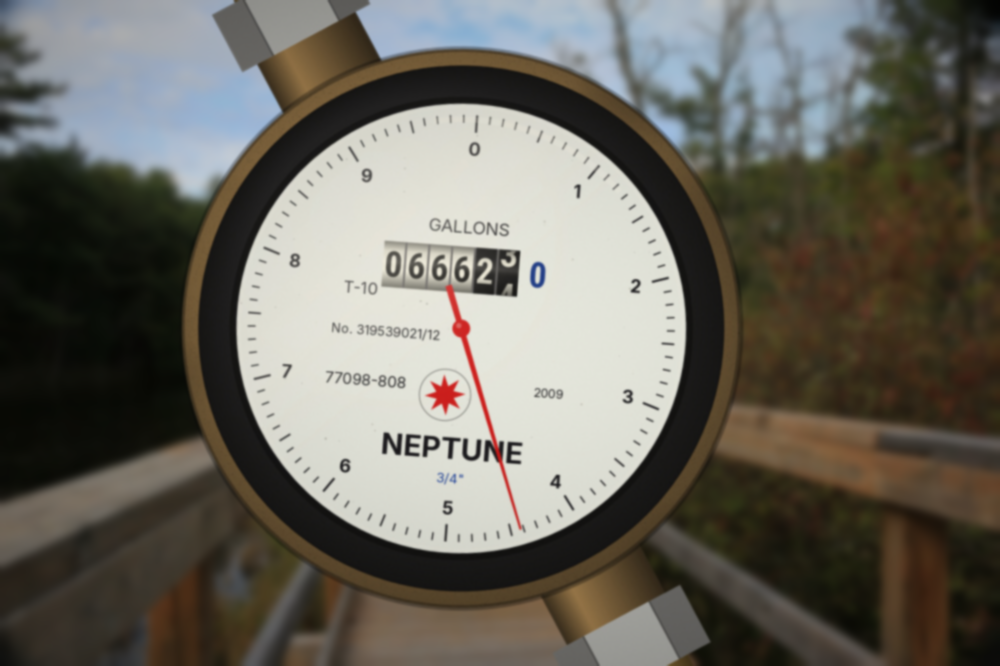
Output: **666234.4** gal
